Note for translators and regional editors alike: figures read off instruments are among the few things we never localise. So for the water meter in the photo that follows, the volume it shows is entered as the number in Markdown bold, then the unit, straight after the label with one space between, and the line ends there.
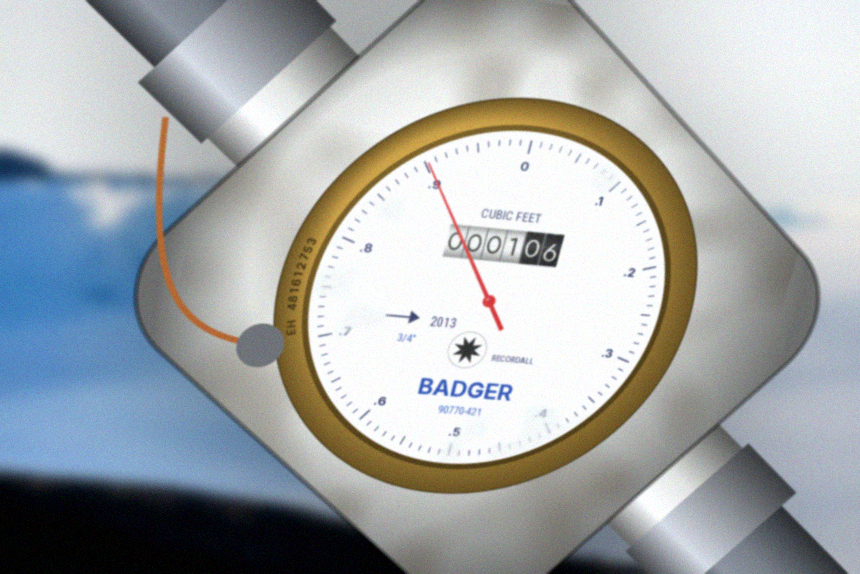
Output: **105.90** ft³
